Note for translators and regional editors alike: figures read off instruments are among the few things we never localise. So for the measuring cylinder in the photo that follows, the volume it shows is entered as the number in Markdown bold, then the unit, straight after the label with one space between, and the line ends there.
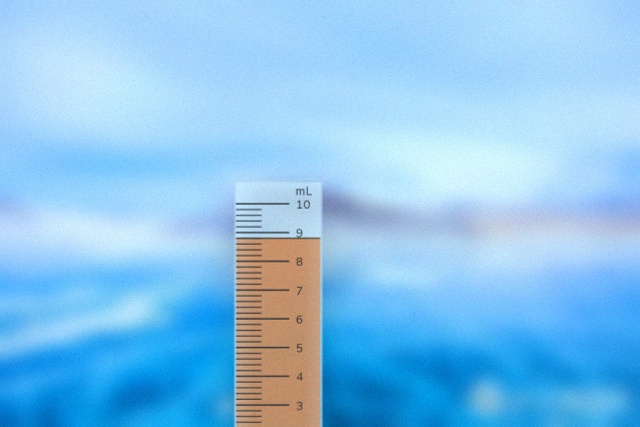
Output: **8.8** mL
